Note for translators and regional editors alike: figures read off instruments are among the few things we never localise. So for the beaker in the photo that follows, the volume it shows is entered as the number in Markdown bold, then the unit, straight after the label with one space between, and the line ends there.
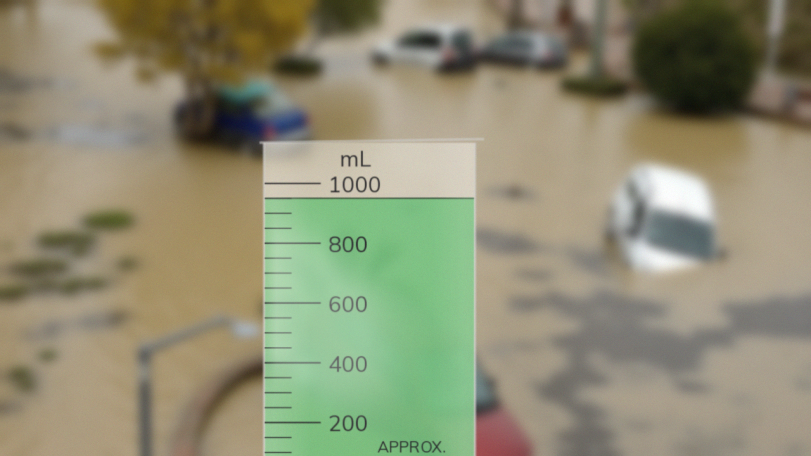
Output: **950** mL
